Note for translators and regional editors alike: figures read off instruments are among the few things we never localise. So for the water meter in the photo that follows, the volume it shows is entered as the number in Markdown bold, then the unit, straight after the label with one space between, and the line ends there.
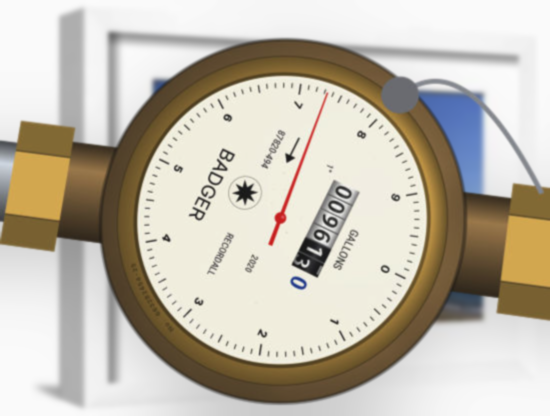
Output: **96127.3** gal
